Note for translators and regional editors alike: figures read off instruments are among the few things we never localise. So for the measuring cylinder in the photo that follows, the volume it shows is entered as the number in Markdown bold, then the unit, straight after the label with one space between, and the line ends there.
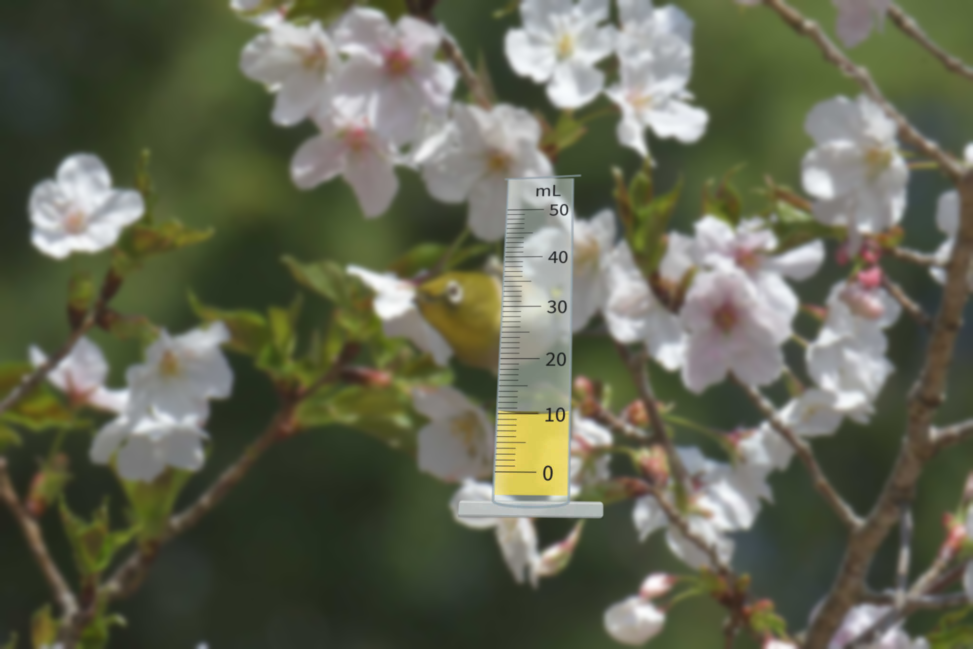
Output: **10** mL
